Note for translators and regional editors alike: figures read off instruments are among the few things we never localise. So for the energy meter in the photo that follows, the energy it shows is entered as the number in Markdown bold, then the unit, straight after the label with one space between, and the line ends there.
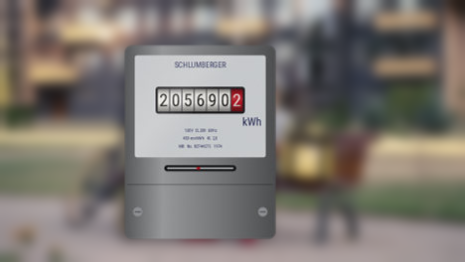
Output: **205690.2** kWh
